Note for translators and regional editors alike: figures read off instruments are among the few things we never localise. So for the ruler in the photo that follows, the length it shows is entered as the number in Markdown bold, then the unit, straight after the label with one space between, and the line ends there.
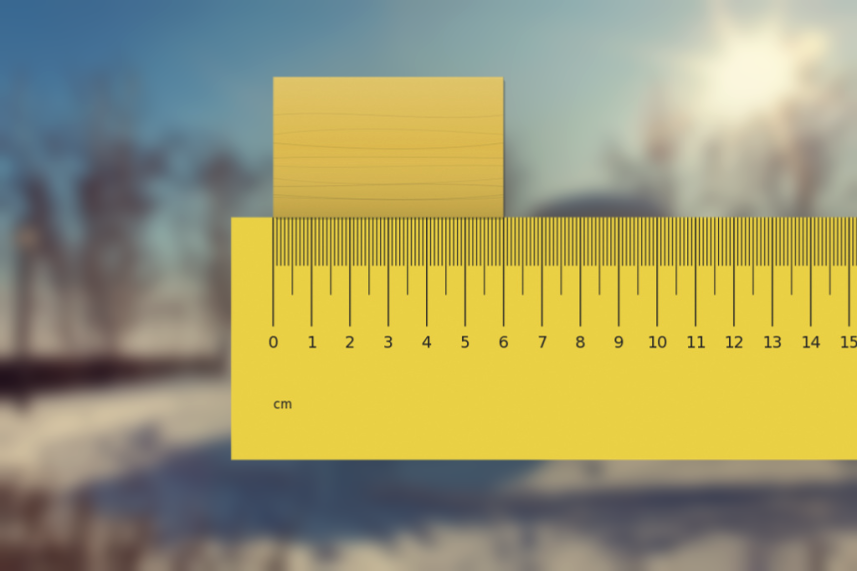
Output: **6** cm
